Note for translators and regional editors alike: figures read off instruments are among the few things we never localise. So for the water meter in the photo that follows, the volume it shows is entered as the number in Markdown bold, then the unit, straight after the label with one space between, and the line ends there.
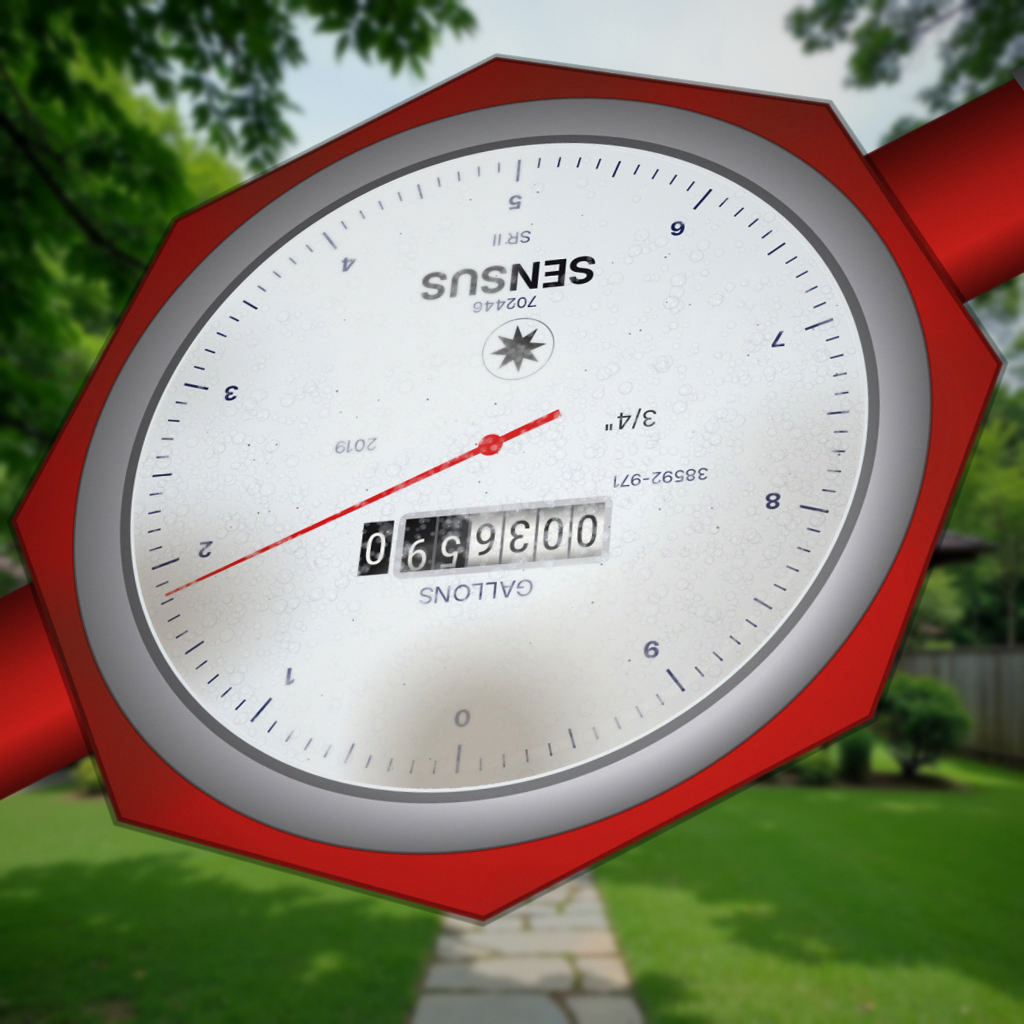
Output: **36591.8** gal
